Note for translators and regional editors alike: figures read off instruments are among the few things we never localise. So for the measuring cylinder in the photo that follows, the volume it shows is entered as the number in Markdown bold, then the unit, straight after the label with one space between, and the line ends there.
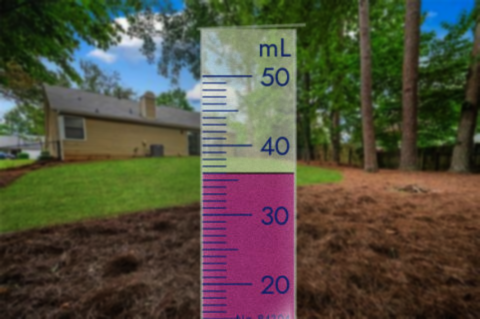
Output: **36** mL
